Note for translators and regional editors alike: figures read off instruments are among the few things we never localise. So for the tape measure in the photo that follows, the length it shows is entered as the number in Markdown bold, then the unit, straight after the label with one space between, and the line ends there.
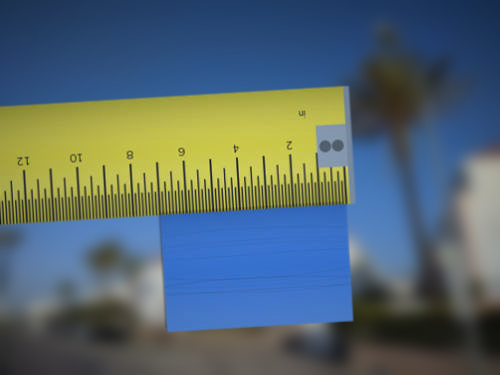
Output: **7** in
